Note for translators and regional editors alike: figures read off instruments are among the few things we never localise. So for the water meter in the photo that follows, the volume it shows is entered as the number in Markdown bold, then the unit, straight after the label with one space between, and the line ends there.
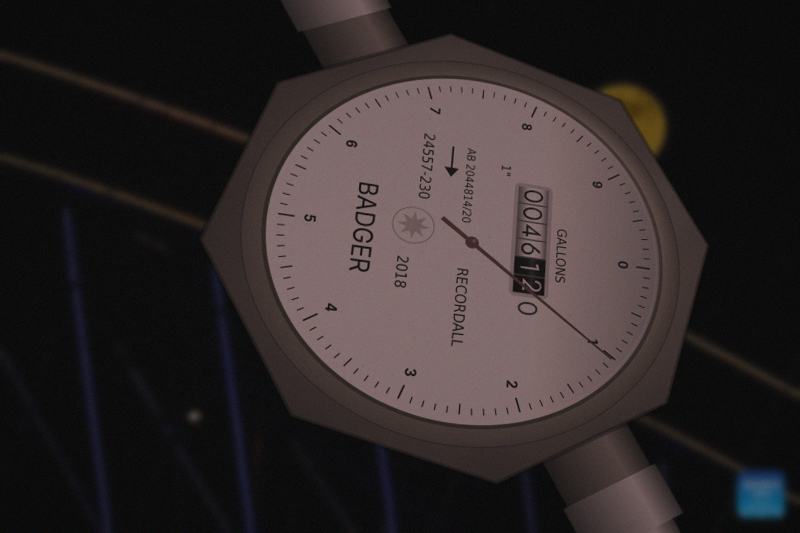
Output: **46121.0** gal
